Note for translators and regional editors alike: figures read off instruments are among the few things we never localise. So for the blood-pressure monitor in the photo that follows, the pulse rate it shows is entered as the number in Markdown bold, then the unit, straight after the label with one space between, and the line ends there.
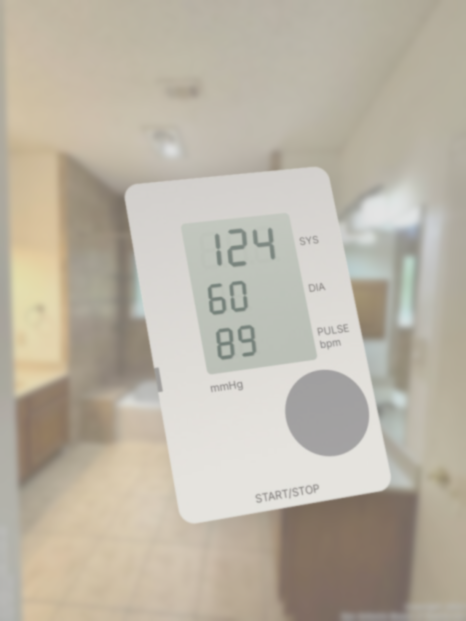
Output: **89** bpm
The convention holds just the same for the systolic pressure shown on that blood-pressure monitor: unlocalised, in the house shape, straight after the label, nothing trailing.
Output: **124** mmHg
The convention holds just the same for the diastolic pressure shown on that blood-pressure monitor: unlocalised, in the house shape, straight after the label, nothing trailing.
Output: **60** mmHg
